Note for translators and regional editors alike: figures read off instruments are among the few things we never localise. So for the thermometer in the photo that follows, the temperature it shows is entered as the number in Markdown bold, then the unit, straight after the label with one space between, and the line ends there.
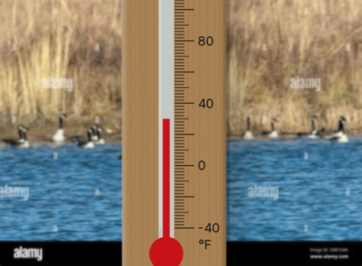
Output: **30** °F
